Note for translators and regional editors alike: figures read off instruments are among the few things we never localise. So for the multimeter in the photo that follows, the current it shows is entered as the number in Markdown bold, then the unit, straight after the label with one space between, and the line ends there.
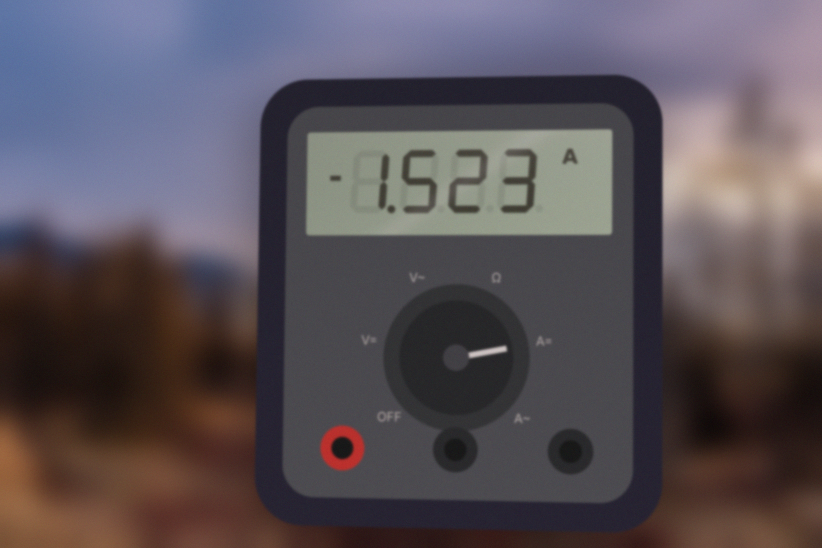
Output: **-1.523** A
